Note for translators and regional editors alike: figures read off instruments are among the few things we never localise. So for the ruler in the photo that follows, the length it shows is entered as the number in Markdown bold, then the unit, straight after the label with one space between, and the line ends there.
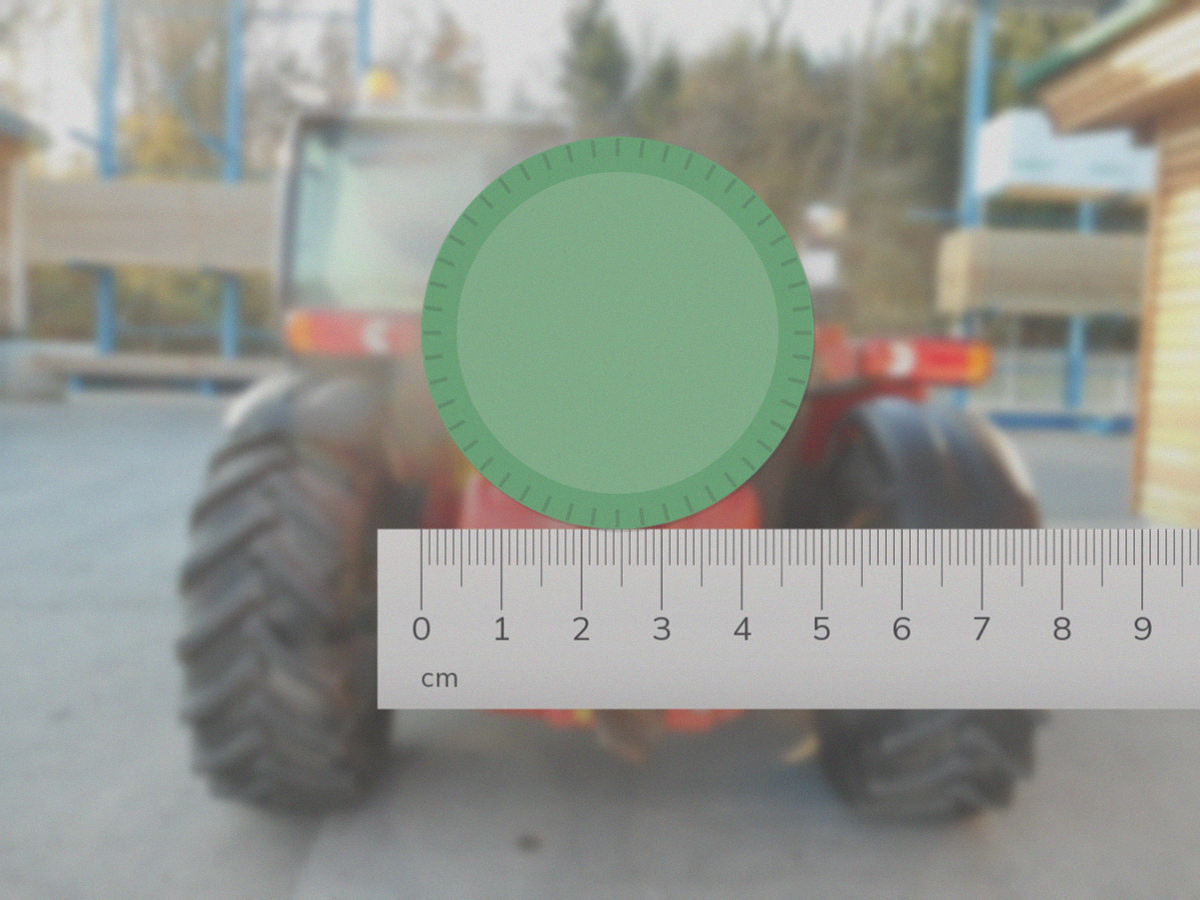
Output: **4.9** cm
